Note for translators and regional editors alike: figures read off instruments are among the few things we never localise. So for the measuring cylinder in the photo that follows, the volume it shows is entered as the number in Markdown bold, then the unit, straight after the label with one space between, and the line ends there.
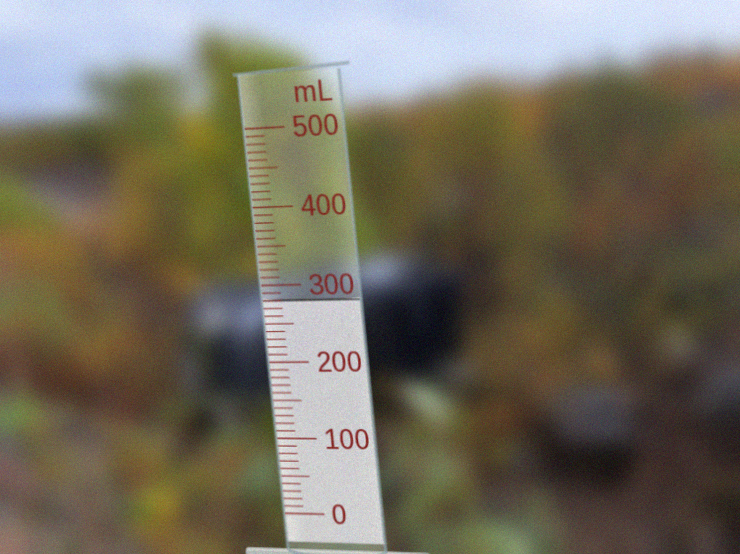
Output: **280** mL
